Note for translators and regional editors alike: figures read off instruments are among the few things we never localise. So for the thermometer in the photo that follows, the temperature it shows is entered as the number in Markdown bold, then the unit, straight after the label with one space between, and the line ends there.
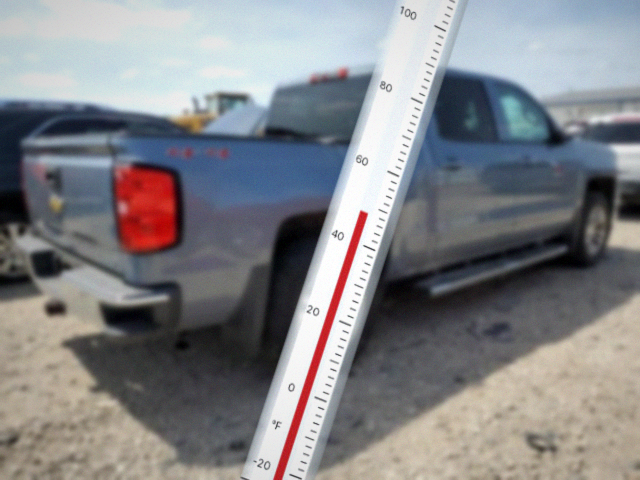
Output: **48** °F
